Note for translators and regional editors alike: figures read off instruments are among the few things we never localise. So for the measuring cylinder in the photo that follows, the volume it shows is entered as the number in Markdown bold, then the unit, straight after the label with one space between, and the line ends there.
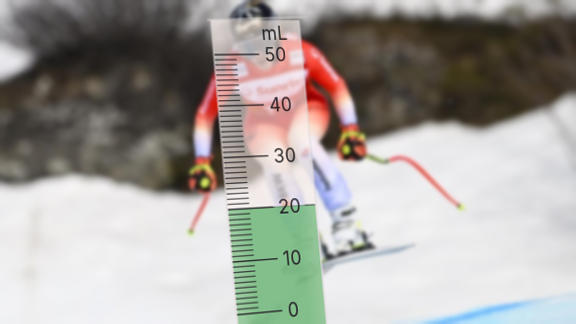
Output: **20** mL
